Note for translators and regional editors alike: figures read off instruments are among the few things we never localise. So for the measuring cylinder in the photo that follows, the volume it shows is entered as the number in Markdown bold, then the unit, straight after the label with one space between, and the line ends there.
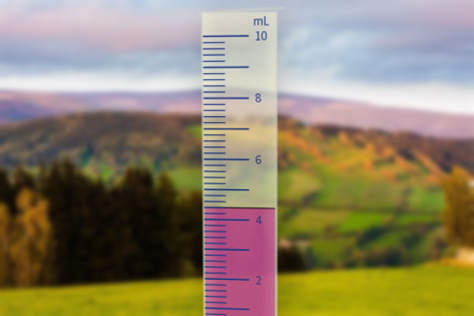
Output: **4.4** mL
